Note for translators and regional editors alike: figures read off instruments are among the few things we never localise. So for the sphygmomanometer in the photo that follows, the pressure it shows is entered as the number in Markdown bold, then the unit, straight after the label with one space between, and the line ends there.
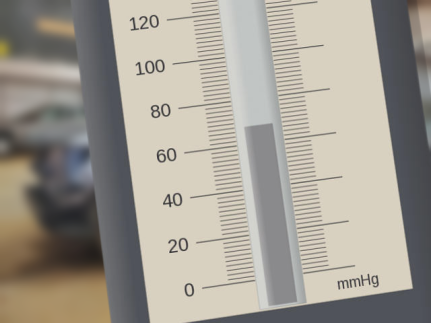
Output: **68** mmHg
